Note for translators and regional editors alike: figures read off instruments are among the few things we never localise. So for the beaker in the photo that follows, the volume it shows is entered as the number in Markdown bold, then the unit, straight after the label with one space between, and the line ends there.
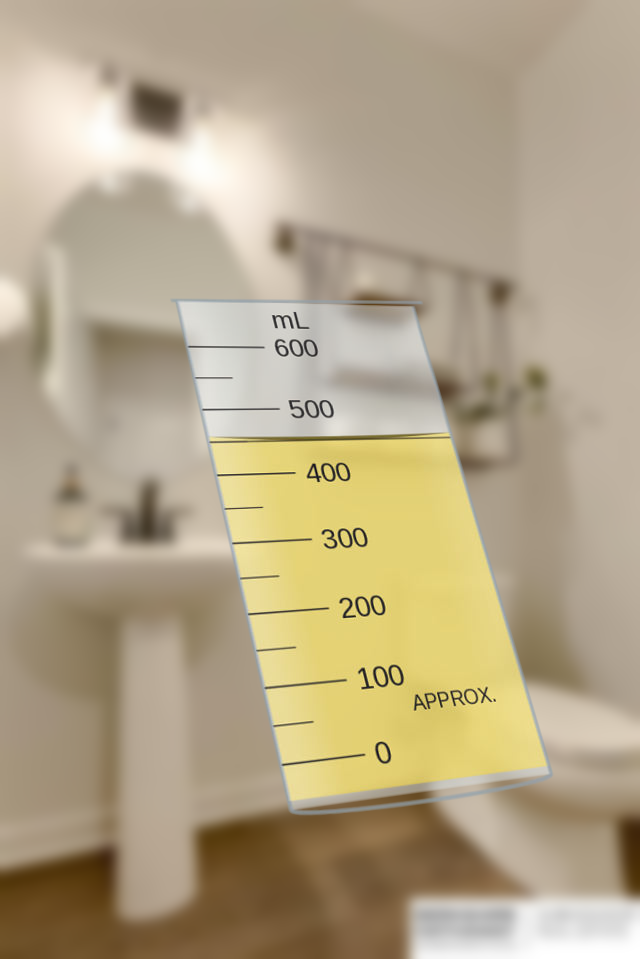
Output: **450** mL
